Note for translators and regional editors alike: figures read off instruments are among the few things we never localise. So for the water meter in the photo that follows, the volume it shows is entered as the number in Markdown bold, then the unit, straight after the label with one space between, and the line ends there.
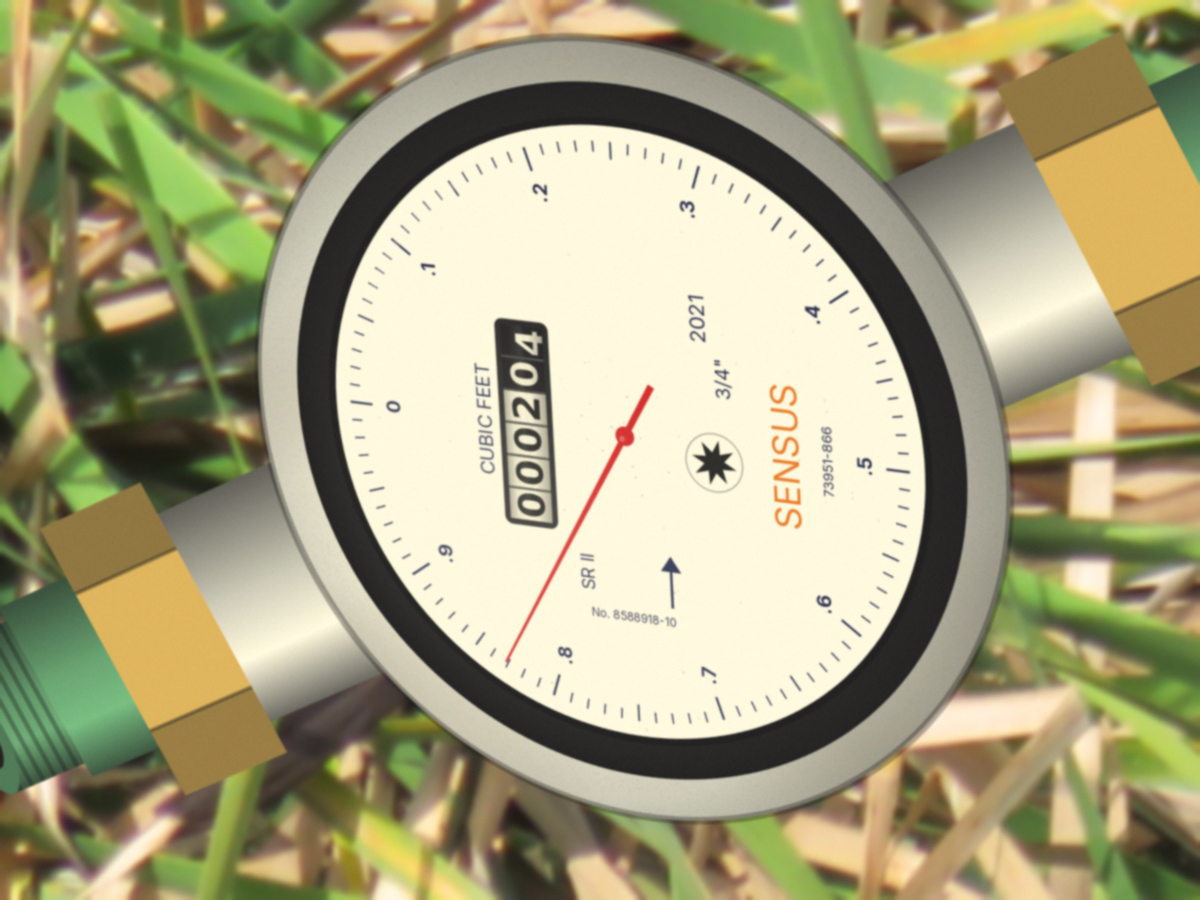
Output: **203.83** ft³
